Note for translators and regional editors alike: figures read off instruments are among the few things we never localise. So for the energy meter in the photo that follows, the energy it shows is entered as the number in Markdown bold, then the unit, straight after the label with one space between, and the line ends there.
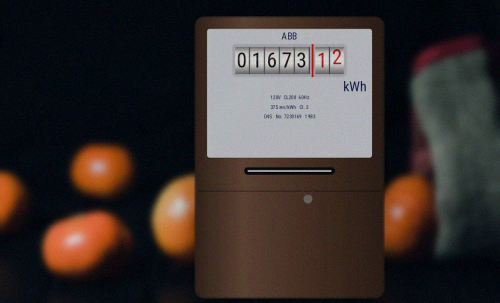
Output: **1673.12** kWh
